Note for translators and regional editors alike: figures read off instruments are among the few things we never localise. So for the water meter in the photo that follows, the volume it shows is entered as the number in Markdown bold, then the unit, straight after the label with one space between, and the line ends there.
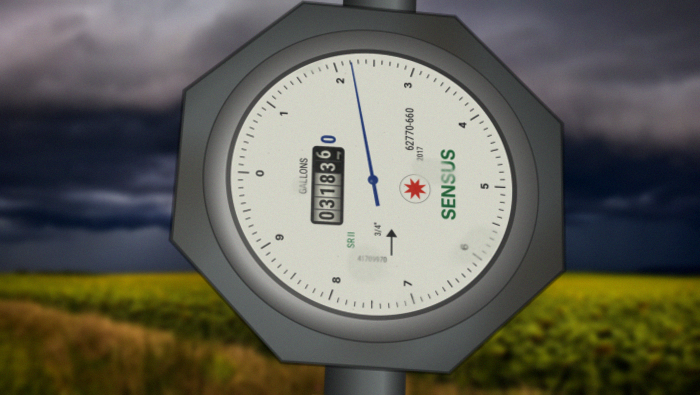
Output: **318362.2** gal
